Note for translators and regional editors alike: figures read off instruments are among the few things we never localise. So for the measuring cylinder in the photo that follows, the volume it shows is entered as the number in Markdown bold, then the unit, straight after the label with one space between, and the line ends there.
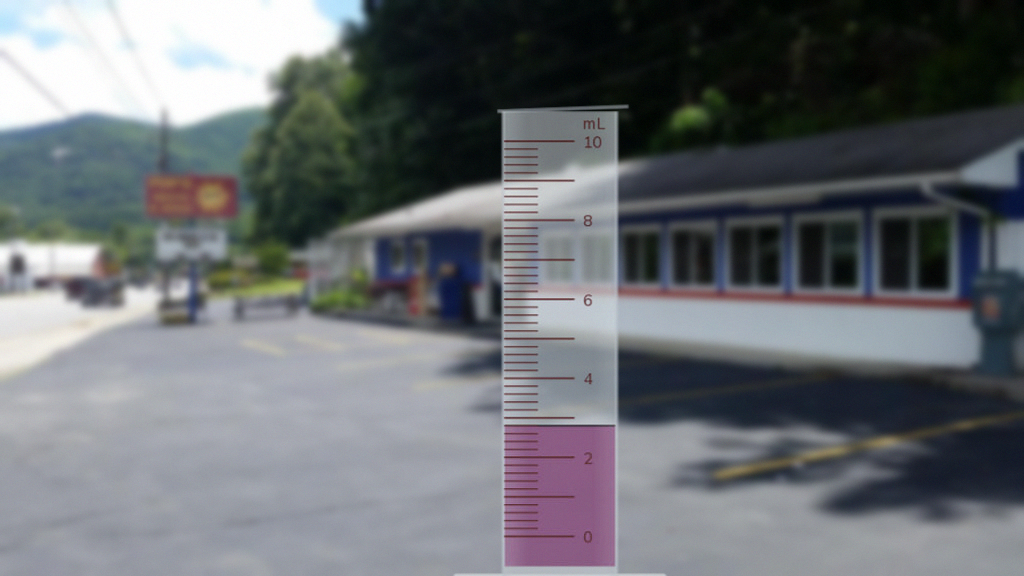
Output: **2.8** mL
